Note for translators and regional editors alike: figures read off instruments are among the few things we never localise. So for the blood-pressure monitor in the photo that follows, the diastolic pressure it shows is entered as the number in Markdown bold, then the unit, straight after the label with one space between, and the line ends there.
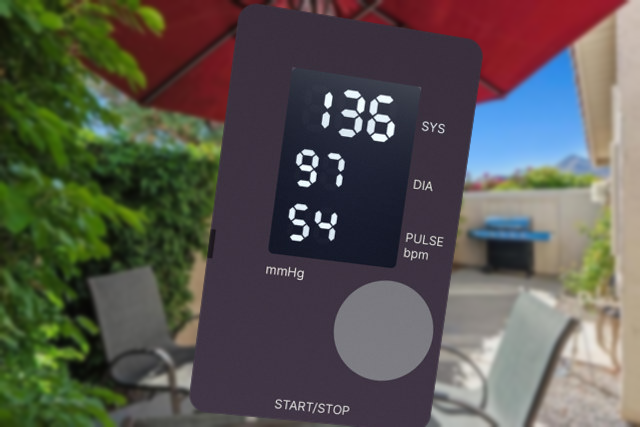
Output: **97** mmHg
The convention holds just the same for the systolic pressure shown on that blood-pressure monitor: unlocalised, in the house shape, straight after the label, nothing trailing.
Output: **136** mmHg
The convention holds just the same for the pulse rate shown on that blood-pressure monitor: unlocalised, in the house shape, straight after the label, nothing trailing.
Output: **54** bpm
